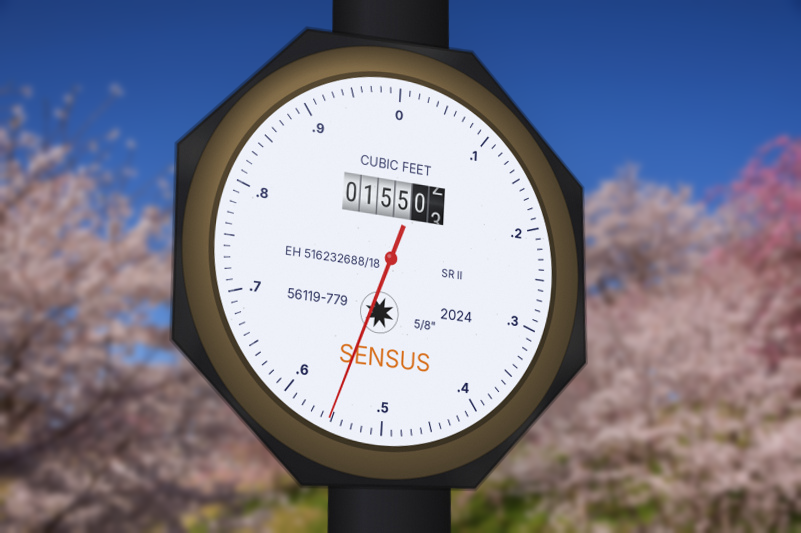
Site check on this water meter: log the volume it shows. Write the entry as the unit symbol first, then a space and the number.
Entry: ft³ 15502.55
